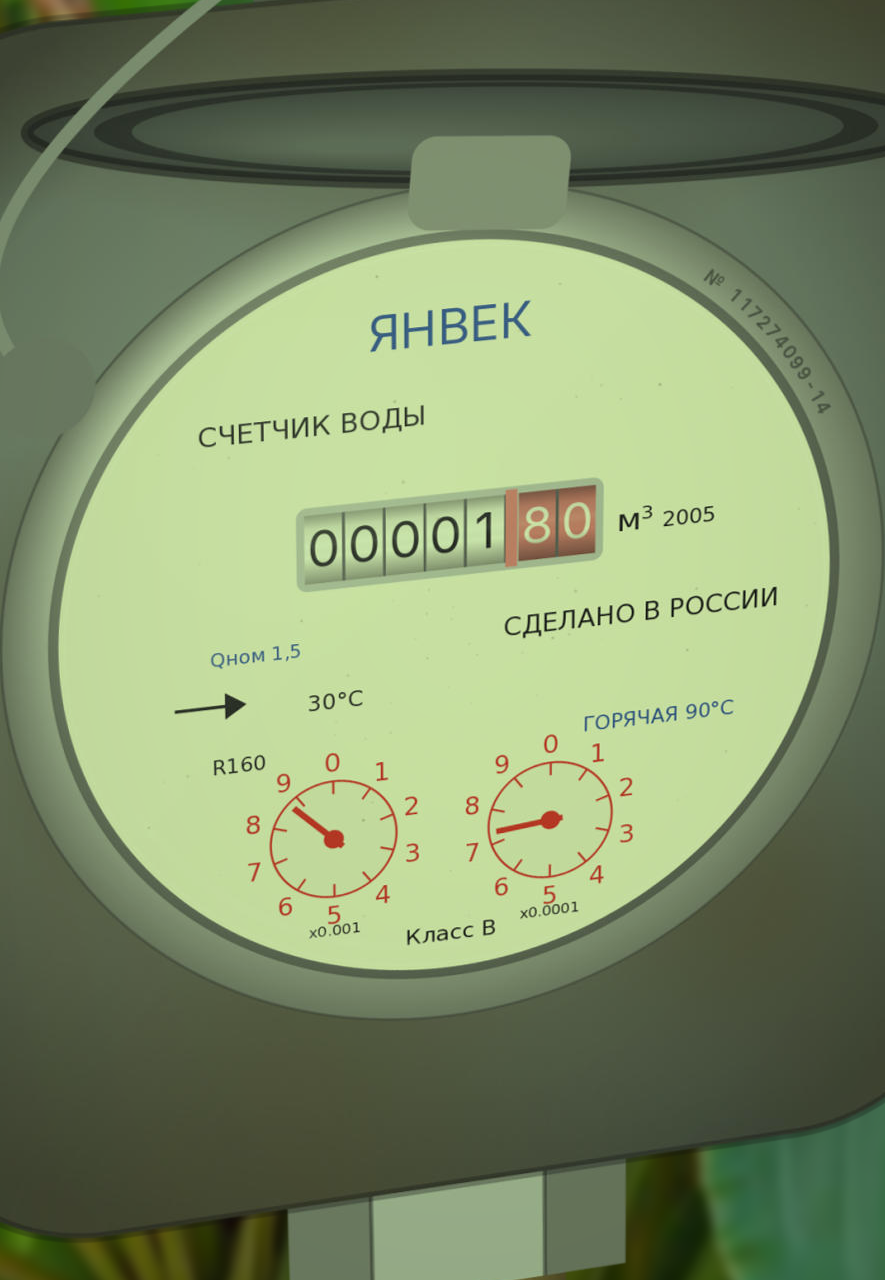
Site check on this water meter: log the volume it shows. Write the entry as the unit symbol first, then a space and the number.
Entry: m³ 1.8087
